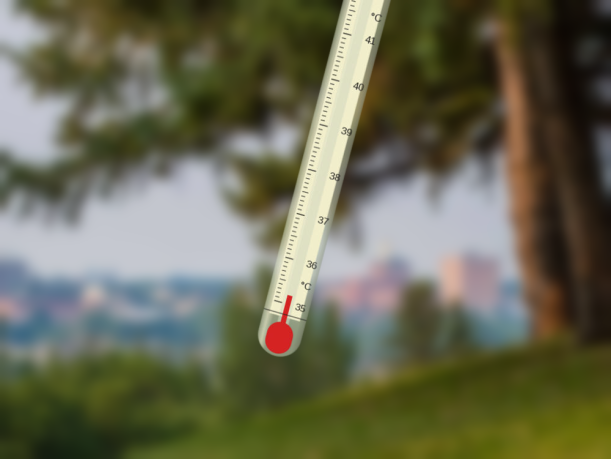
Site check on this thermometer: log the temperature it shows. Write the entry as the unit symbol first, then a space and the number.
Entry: °C 35.2
